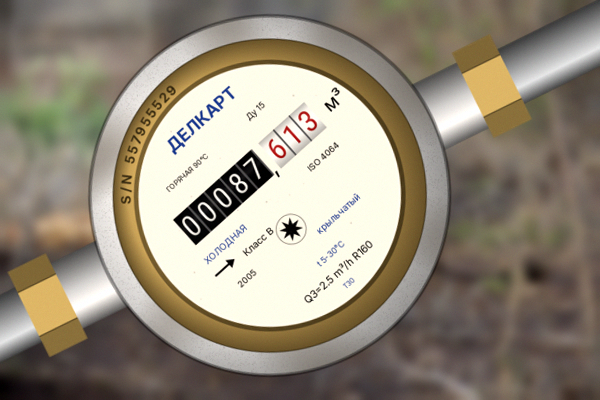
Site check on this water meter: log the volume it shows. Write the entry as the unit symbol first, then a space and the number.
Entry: m³ 87.613
